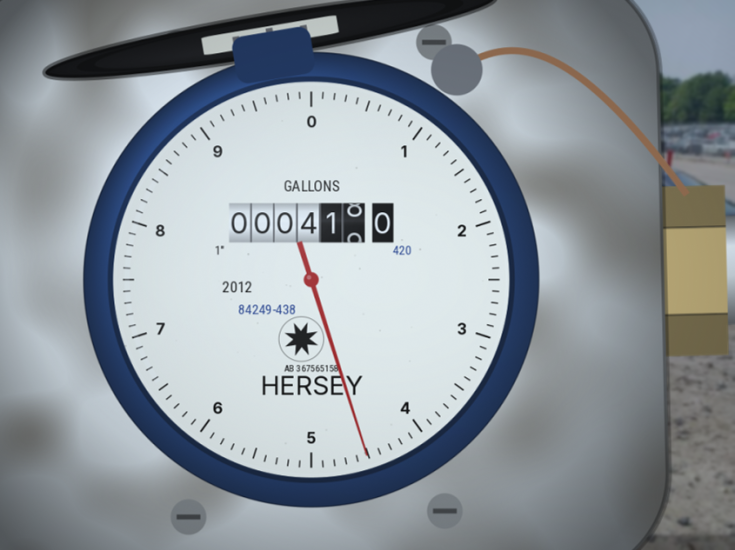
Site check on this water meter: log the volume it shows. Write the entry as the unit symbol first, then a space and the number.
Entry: gal 4184.5
